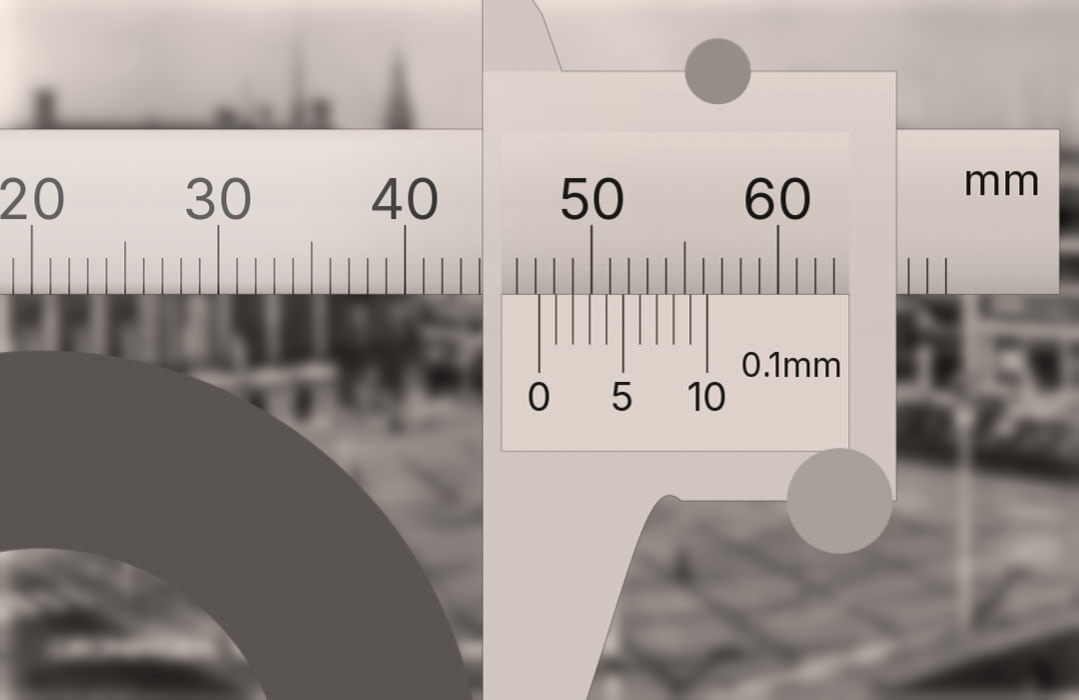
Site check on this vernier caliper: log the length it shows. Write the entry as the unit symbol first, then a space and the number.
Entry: mm 47.2
